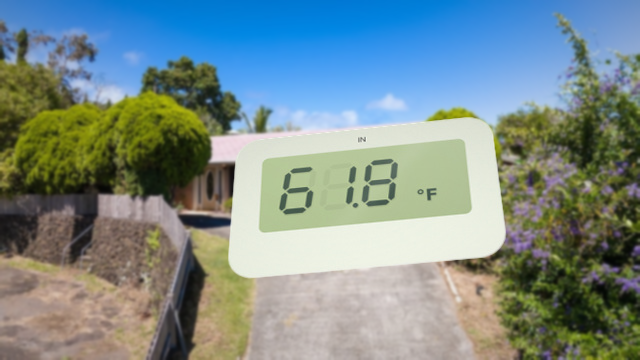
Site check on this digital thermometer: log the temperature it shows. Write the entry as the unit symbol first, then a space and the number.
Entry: °F 61.8
